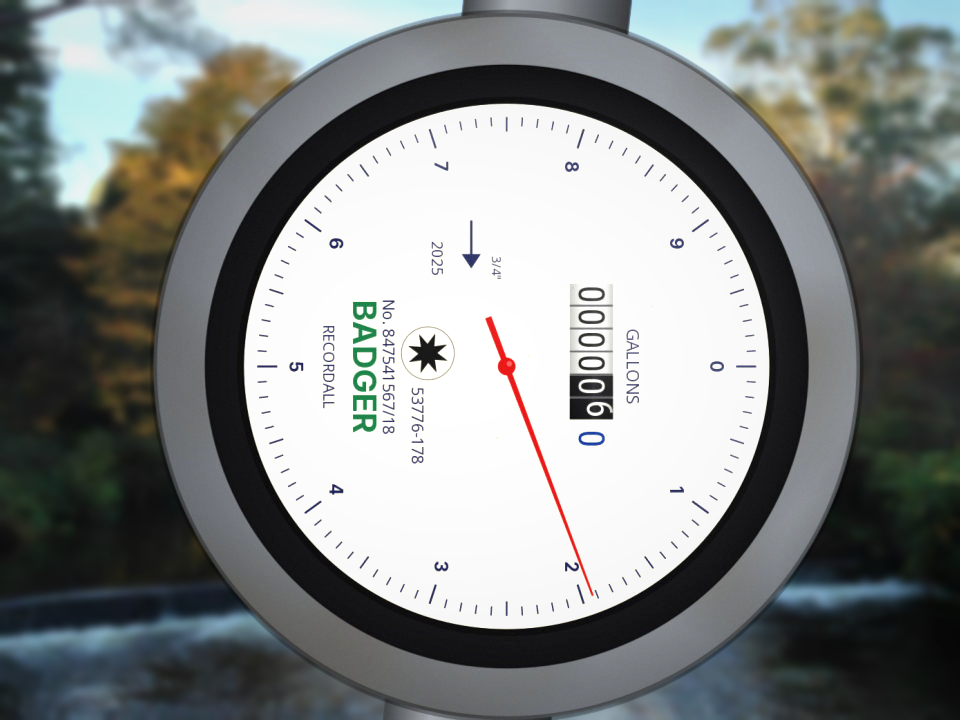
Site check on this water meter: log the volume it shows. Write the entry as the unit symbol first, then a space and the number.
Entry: gal 61.9
